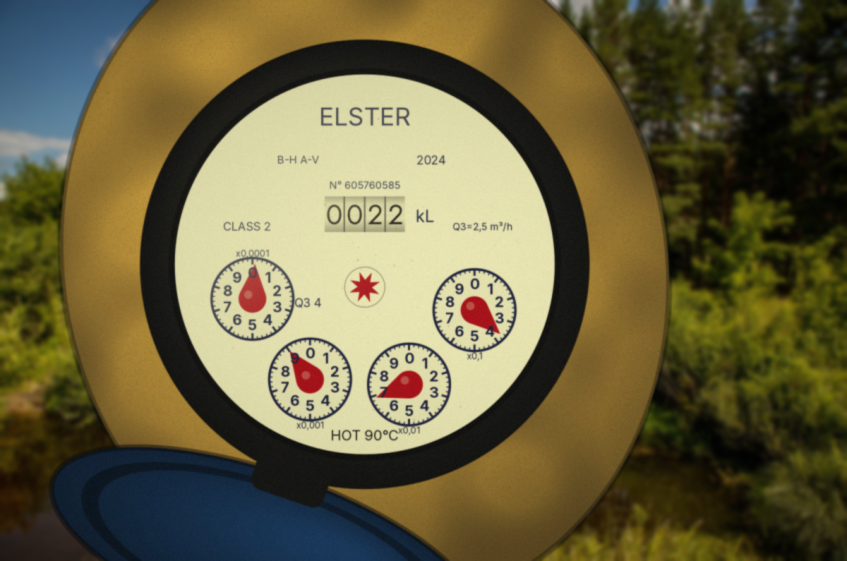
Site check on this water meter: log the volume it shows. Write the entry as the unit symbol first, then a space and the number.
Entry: kL 22.3690
